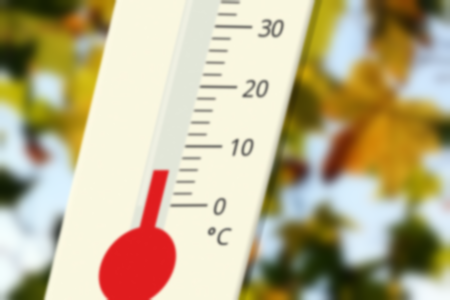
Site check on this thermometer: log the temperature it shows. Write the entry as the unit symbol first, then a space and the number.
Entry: °C 6
